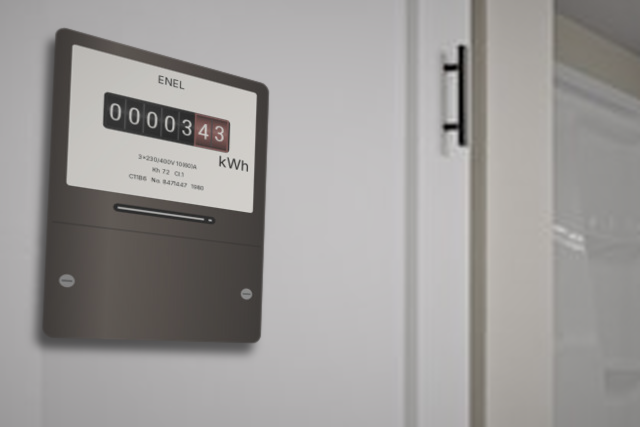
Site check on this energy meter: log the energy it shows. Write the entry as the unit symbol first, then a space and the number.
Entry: kWh 3.43
